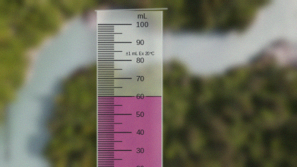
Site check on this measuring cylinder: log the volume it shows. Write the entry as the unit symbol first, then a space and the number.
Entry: mL 60
